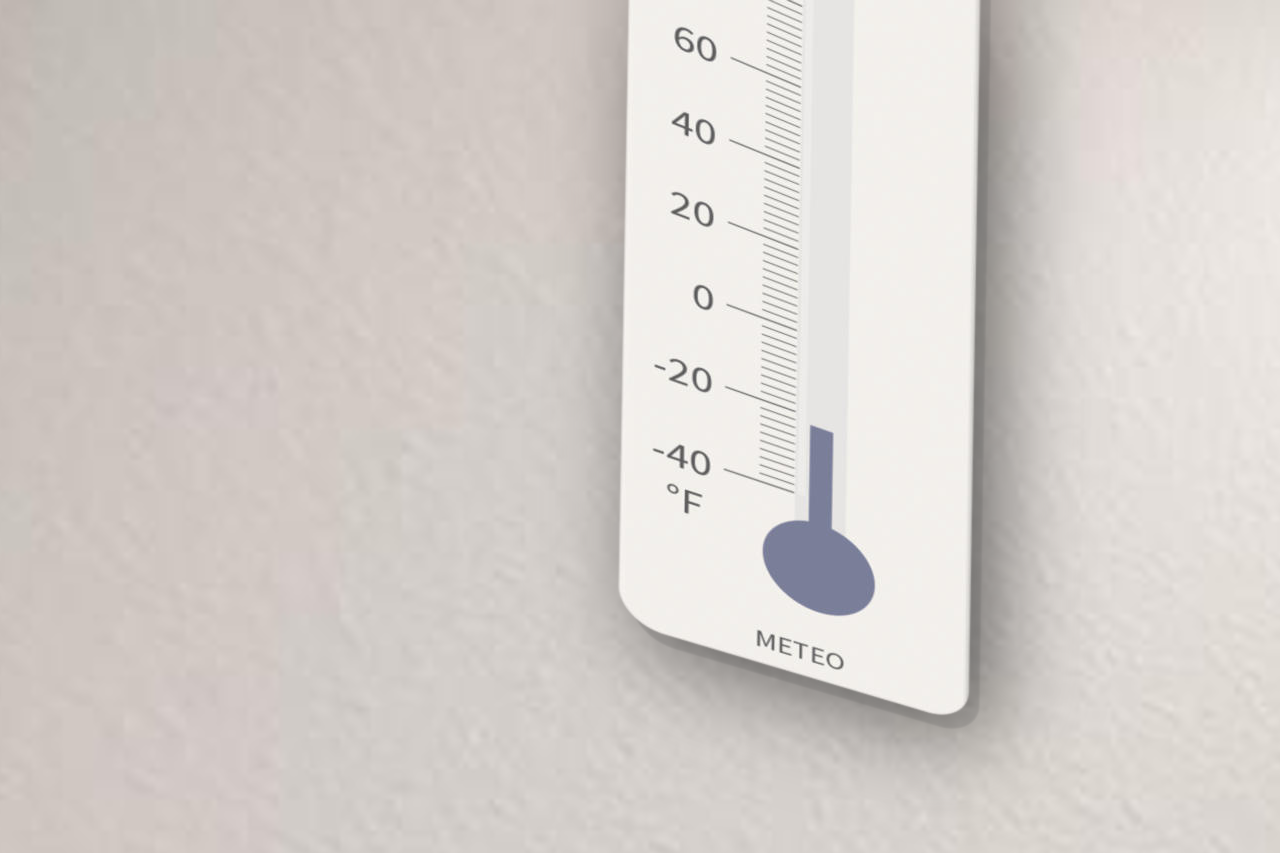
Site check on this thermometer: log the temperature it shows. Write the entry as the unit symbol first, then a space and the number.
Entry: °F -22
